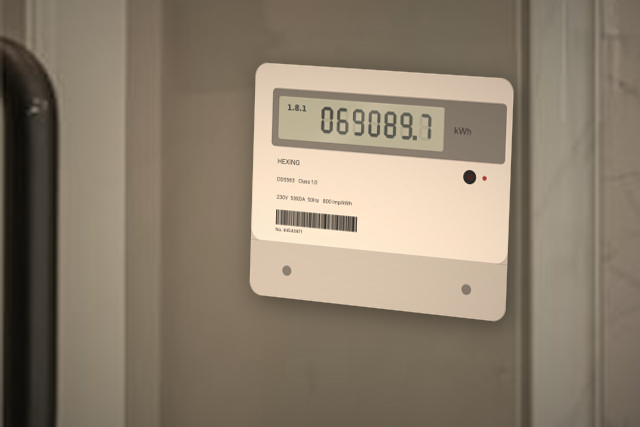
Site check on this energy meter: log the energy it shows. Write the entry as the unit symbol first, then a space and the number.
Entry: kWh 69089.7
